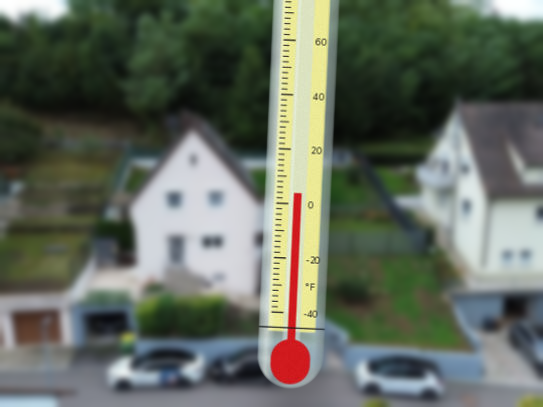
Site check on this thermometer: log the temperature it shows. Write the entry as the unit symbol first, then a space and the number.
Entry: °F 4
